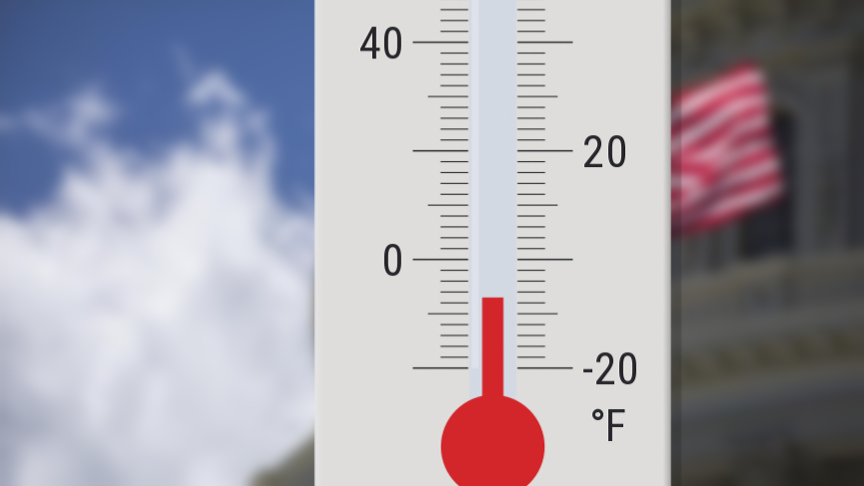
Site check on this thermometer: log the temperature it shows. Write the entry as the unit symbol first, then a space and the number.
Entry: °F -7
